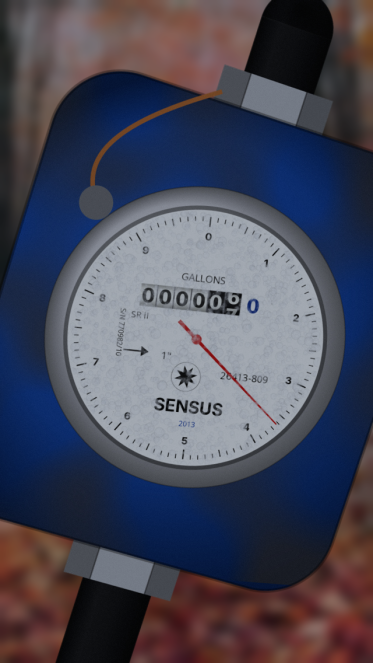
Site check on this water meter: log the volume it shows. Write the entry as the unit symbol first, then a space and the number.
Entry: gal 63.6
